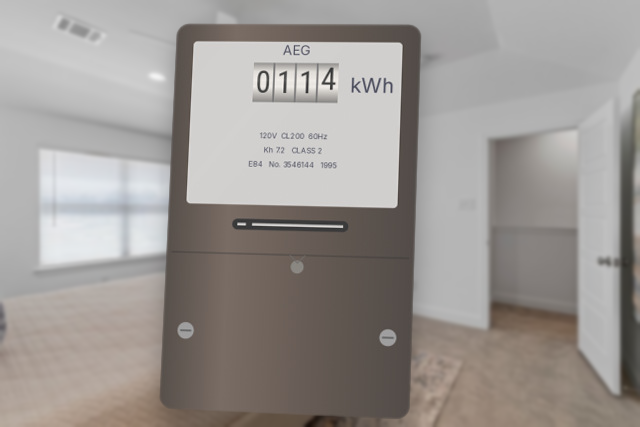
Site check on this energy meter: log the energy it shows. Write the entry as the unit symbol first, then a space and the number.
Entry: kWh 114
